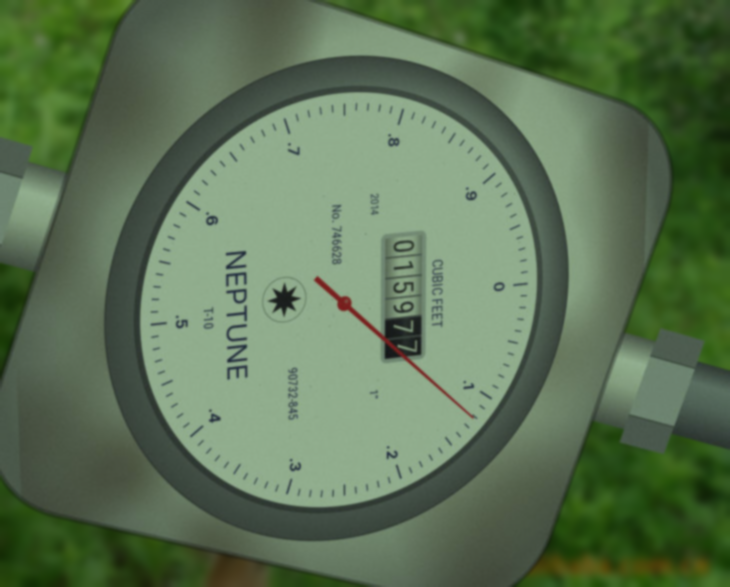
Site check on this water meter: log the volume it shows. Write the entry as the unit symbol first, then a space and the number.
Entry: ft³ 15977.12
